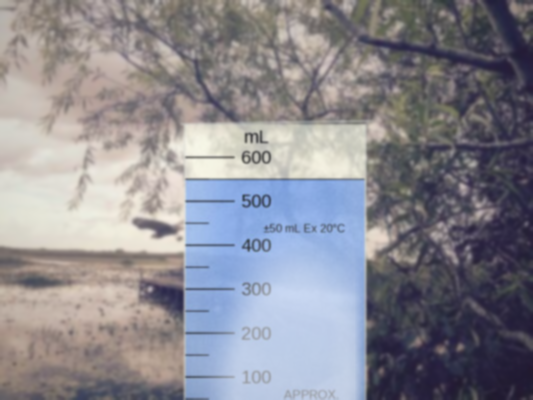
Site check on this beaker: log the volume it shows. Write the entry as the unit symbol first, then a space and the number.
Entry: mL 550
